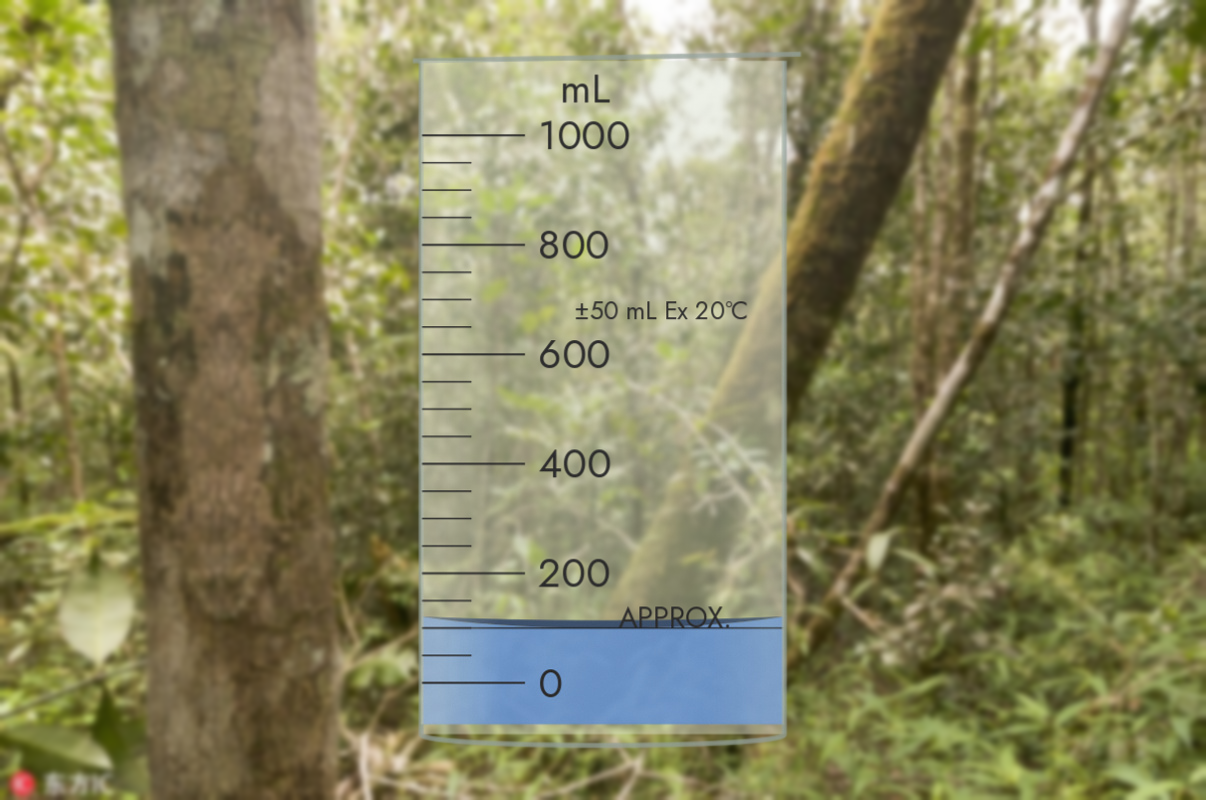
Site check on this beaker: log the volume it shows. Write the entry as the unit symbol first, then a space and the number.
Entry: mL 100
